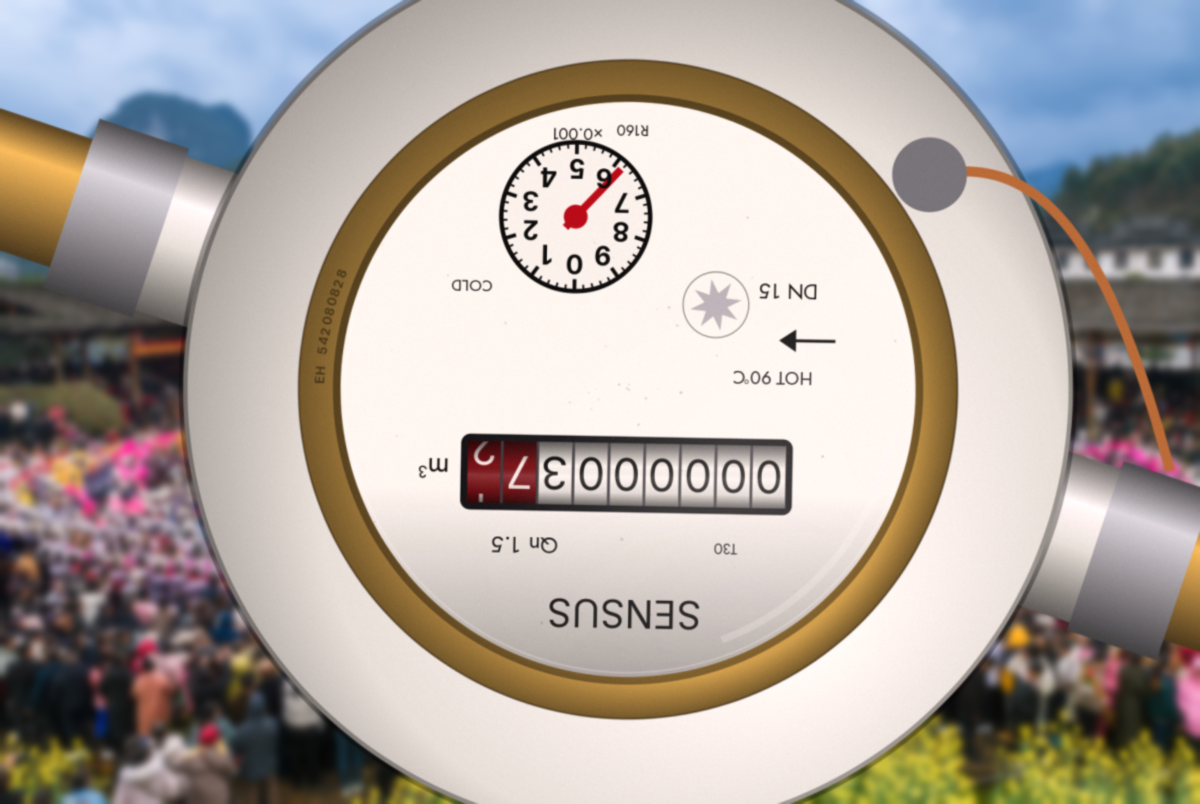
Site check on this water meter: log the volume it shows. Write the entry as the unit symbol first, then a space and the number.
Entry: m³ 3.716
